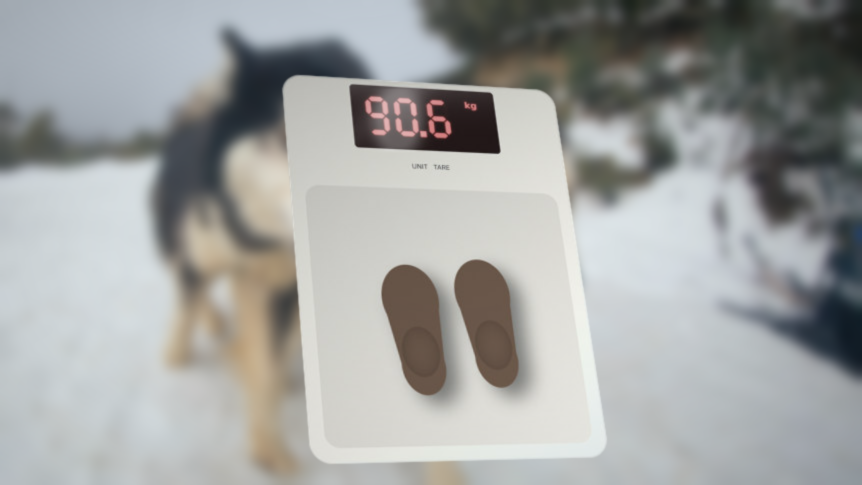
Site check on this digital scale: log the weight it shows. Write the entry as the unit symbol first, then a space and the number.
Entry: kg 90.6
